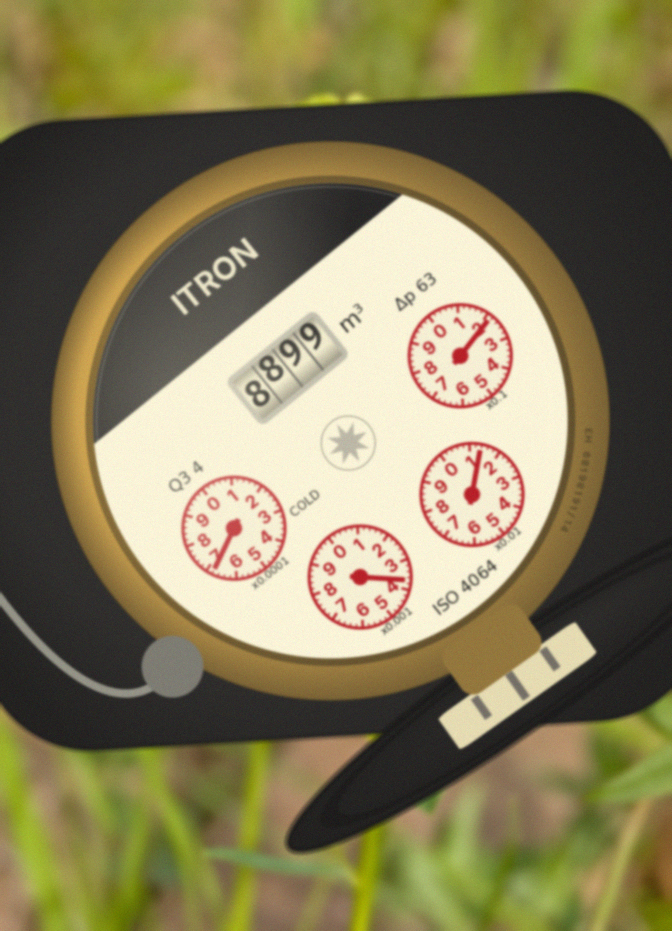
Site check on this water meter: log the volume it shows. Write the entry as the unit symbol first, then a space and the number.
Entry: m³ 8899.2136
